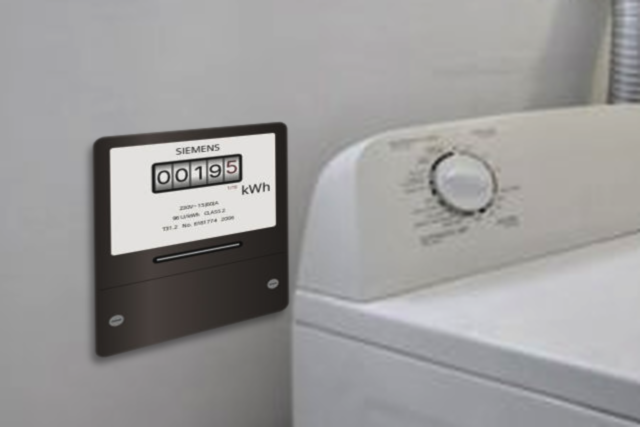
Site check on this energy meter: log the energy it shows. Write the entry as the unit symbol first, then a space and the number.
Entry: kWh 19.5
